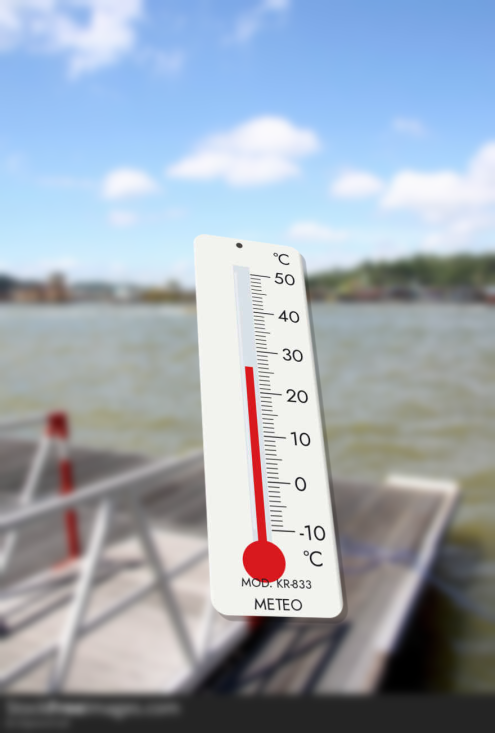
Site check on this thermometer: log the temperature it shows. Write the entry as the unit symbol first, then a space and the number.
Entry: °C 26
